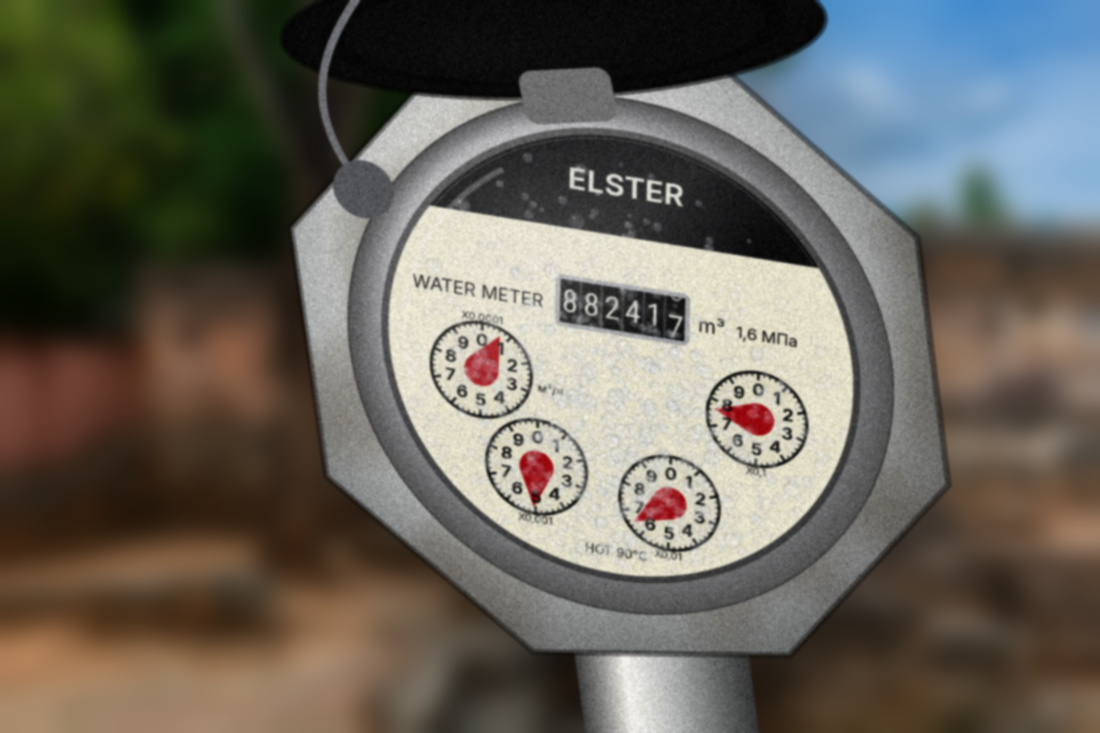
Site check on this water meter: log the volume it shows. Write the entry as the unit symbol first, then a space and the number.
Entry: m³ 882416.7650
